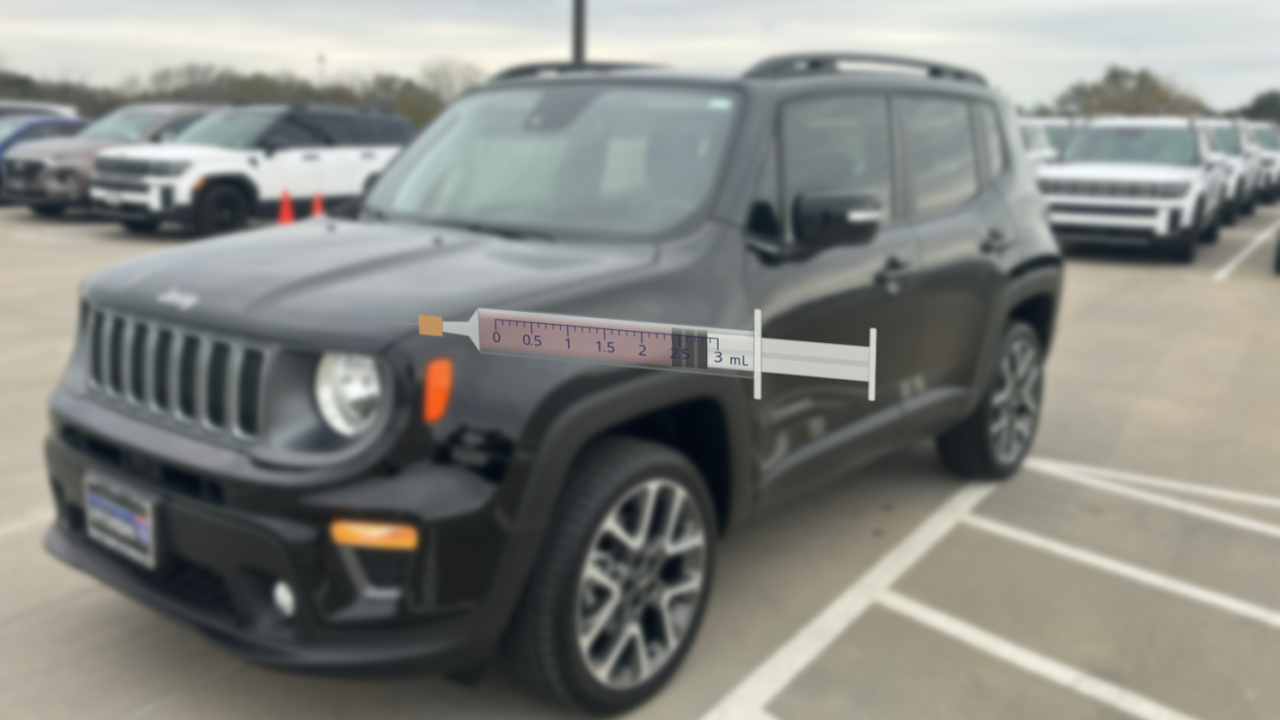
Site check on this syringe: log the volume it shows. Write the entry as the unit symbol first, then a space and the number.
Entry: mL 2.4
